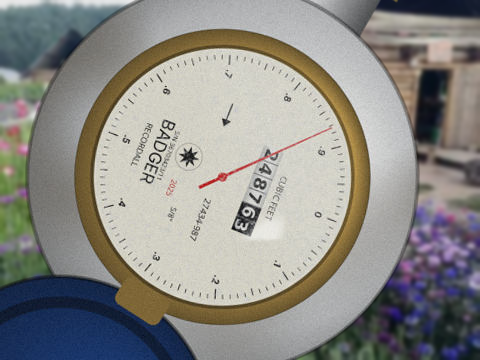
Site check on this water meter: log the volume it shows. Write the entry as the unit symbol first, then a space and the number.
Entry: ft³ 248762.87
